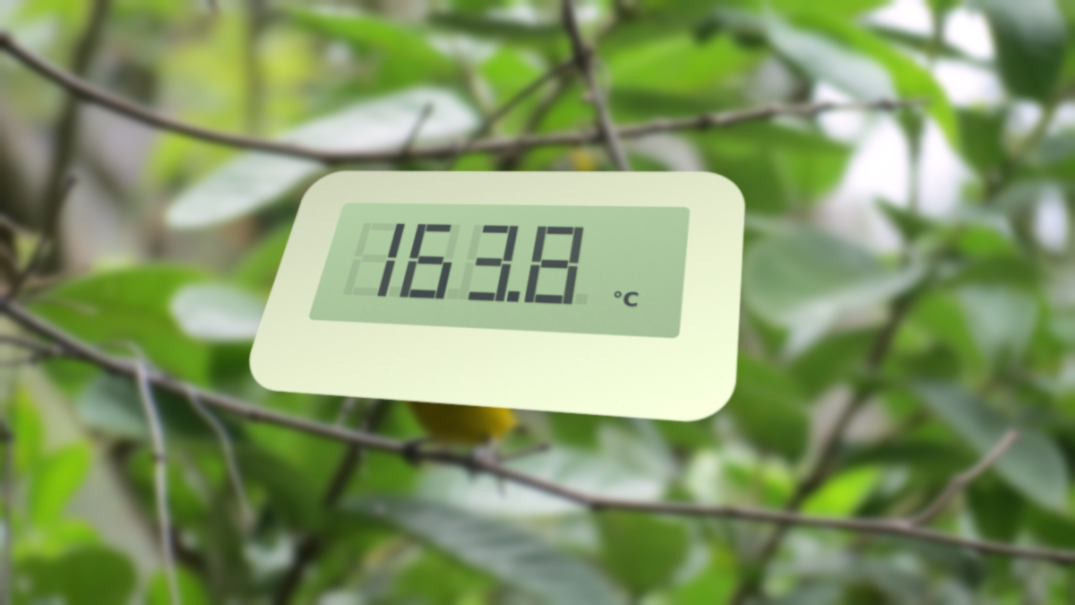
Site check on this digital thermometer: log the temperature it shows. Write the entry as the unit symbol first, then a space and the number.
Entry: °C 163.8
